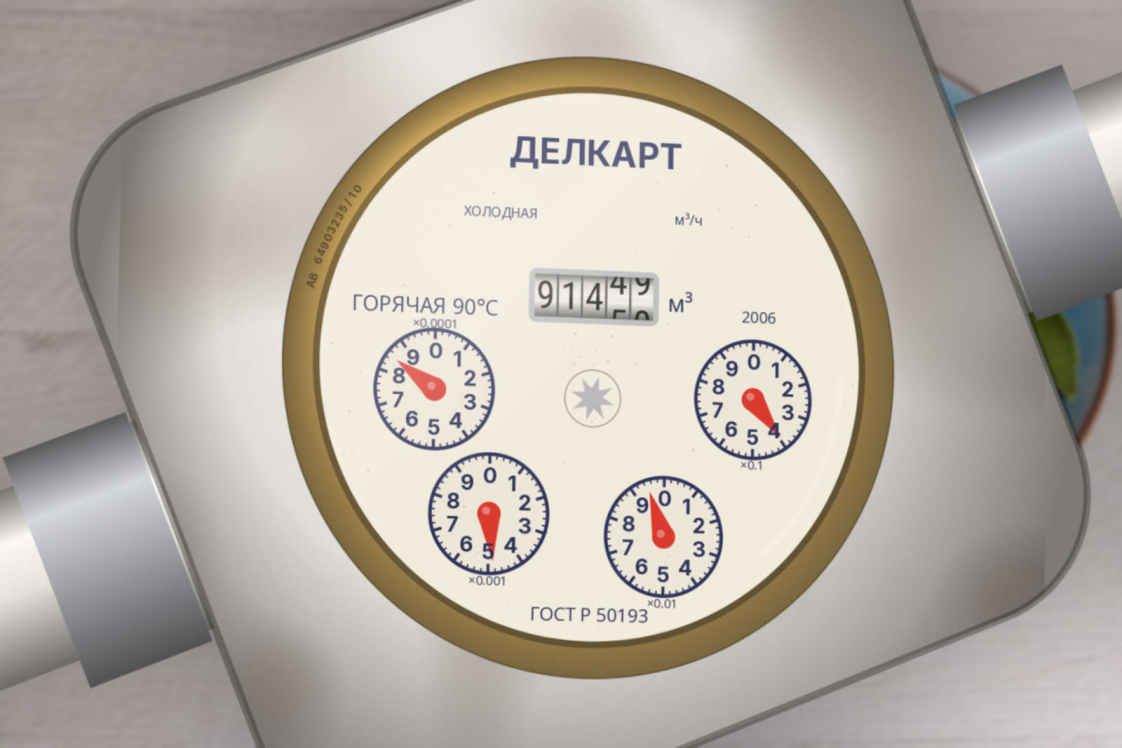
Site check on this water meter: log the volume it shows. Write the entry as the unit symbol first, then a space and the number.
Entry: m³ 91449.3948
